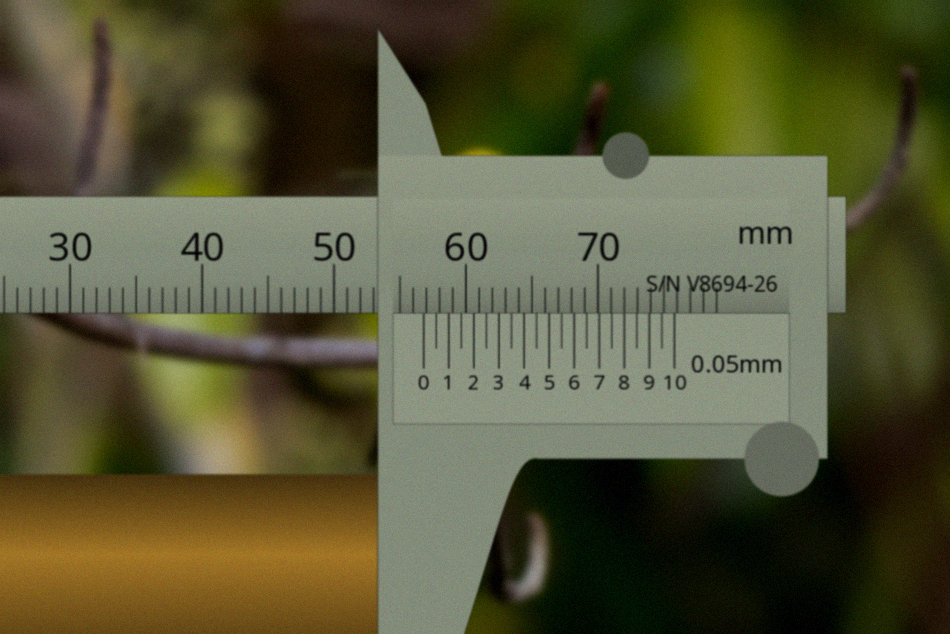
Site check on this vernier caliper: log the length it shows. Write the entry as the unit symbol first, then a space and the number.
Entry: mm 56.8
